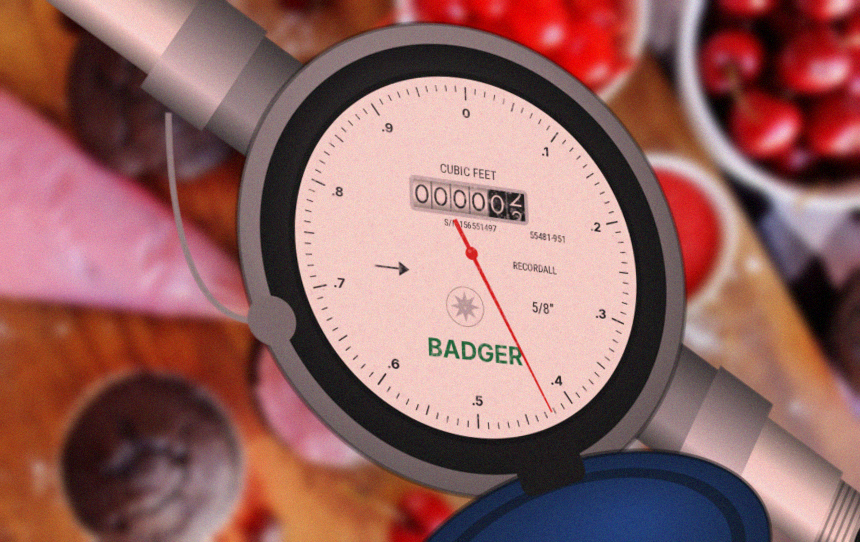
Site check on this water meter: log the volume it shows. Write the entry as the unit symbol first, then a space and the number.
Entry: ft³ 2.42
